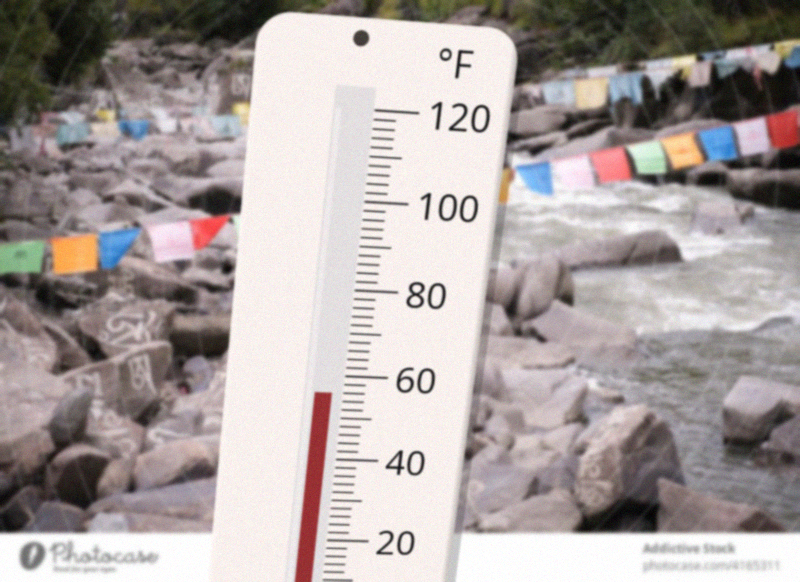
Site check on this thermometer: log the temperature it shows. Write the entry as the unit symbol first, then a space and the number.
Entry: °F 56
